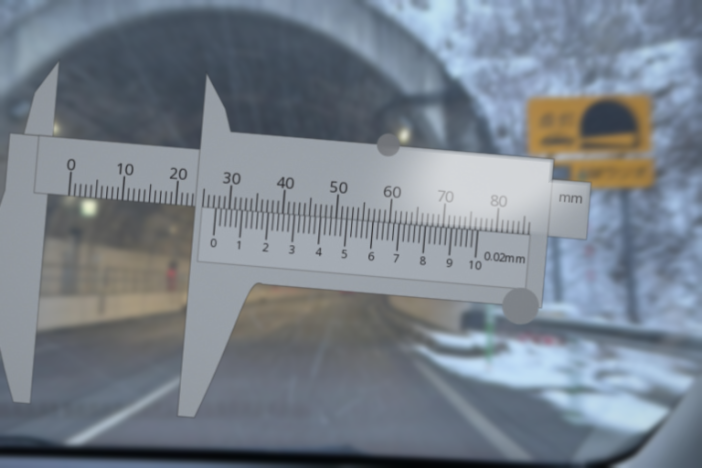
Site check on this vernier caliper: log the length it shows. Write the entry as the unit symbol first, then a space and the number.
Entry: mm 27.5
